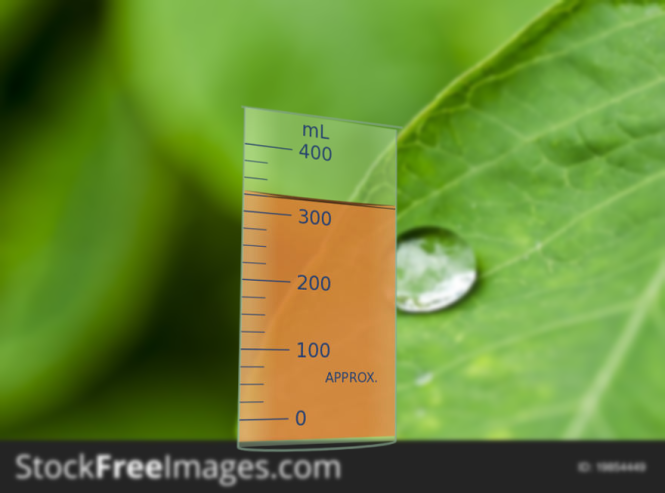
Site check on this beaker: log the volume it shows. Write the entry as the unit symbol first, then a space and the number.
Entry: mL 325
